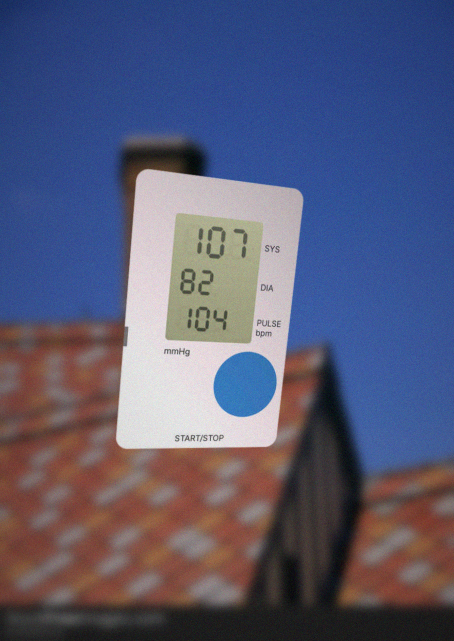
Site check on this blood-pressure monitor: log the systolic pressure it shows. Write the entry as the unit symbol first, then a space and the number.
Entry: mmHg 107
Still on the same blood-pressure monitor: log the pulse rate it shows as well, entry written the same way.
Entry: bpm 104
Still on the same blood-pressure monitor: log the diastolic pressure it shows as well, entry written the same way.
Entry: mmHg 82
